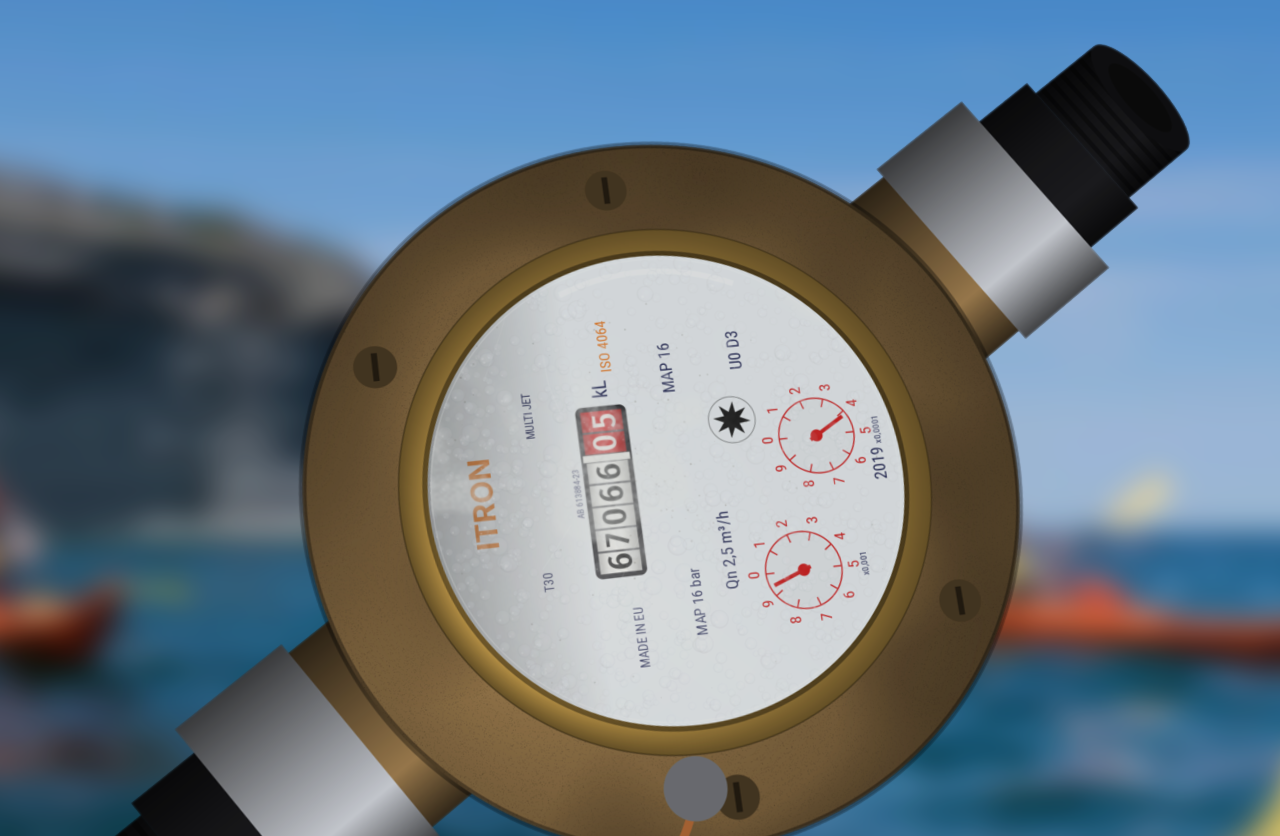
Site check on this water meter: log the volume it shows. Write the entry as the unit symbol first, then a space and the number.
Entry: kL 67066.0494
